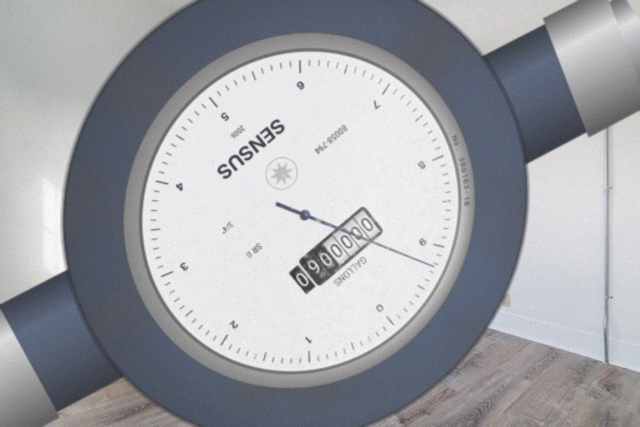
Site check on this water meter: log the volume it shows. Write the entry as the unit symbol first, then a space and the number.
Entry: gal 59.2
